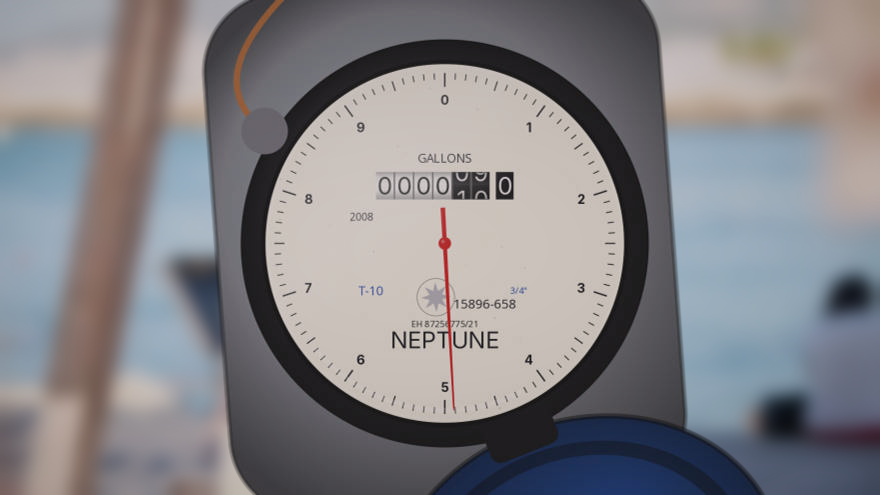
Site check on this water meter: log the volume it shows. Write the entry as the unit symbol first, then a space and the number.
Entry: gal 94.9
